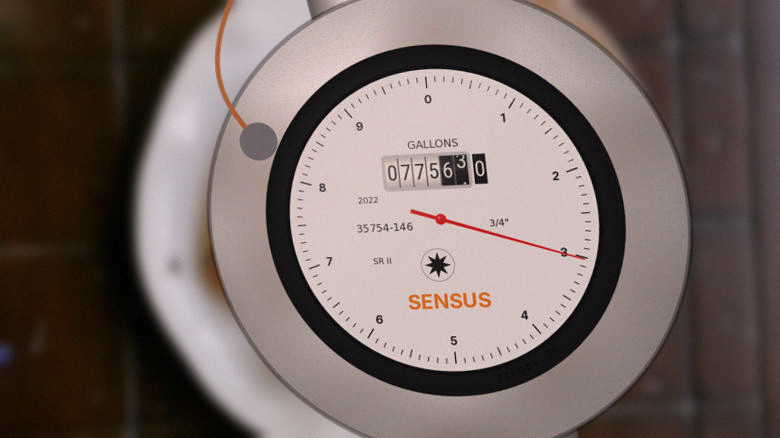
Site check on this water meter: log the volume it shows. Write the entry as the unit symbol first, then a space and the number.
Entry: gal 775633.0
